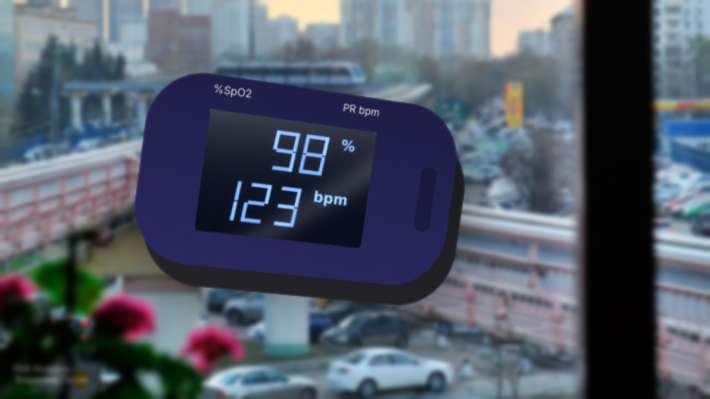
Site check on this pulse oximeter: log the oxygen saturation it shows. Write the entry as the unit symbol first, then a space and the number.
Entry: % 98
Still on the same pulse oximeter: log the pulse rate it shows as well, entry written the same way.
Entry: bpm 123
